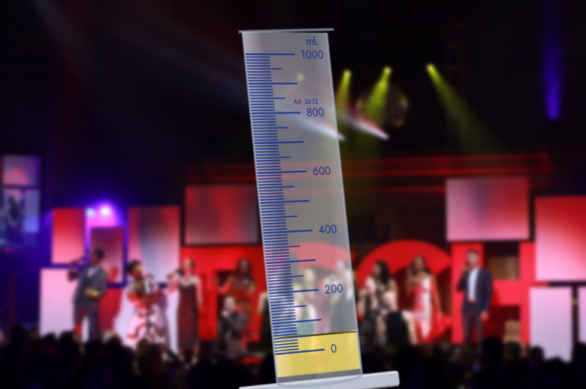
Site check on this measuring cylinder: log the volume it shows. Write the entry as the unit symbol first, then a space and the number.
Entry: mL 50
